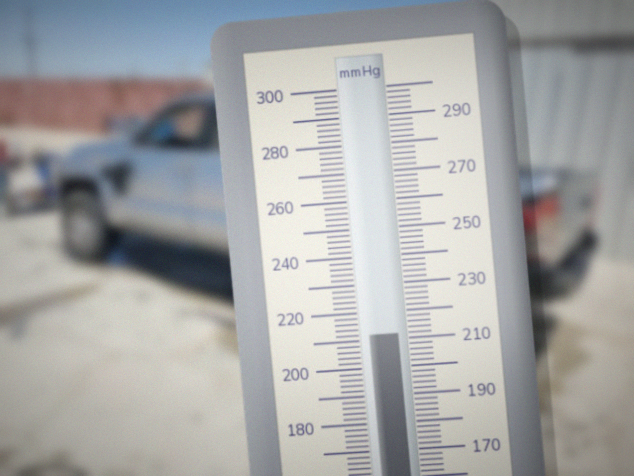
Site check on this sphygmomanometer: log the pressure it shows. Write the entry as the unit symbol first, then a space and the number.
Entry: mmHg 212
